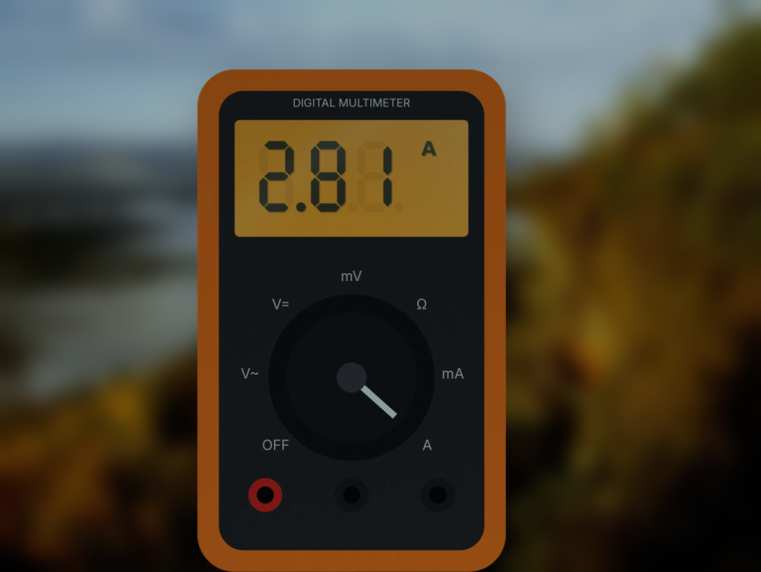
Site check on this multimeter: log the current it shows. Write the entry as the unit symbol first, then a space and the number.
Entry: A 2.81
